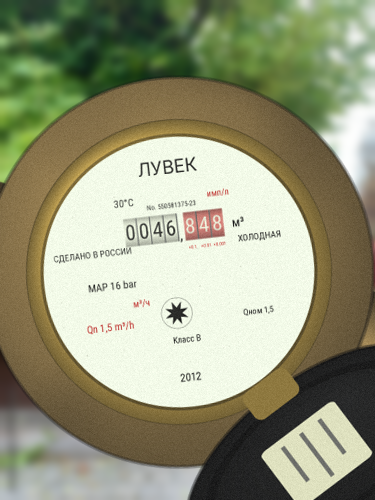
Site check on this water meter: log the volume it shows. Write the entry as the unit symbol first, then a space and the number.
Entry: m³ 46.848
